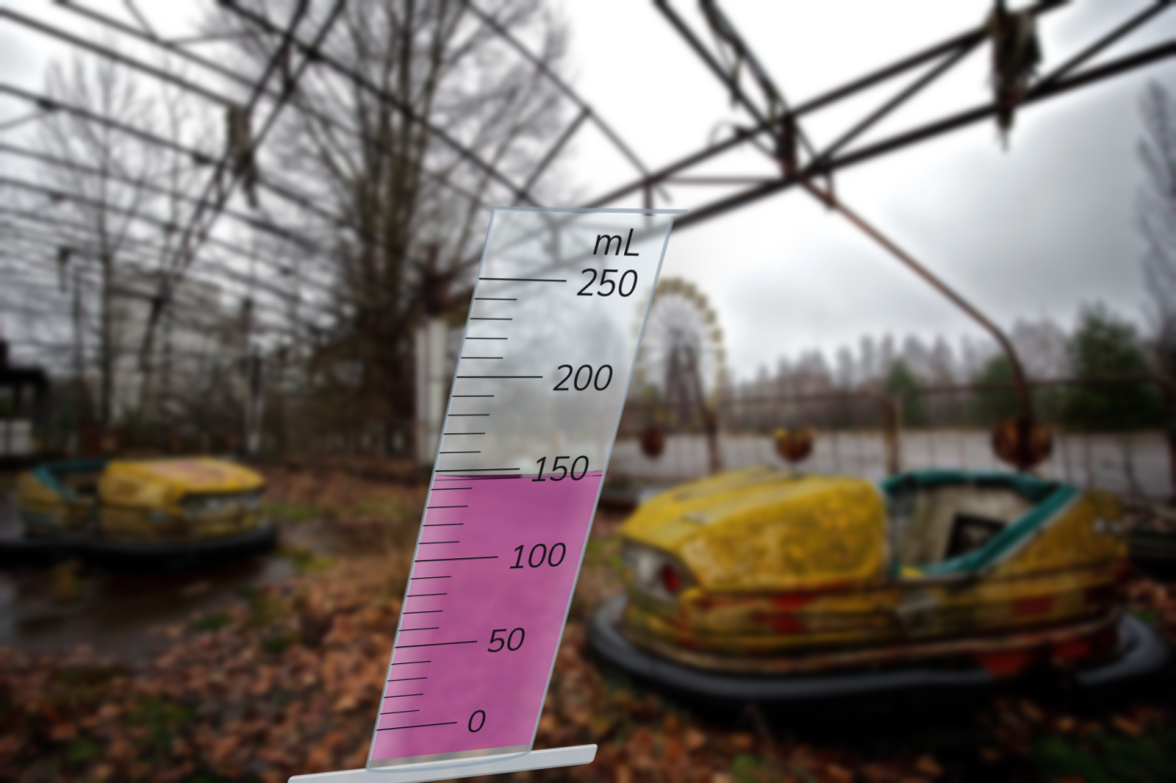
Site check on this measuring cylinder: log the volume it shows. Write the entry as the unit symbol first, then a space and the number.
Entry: mL 145
